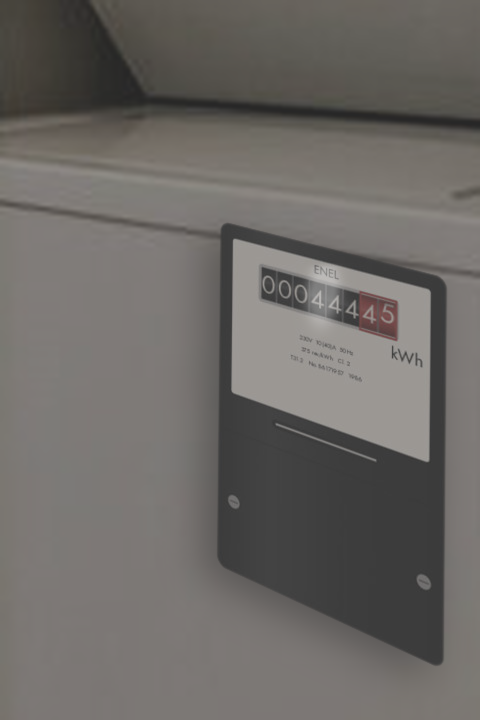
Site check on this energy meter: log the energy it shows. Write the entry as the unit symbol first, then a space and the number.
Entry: kWh 444.45
